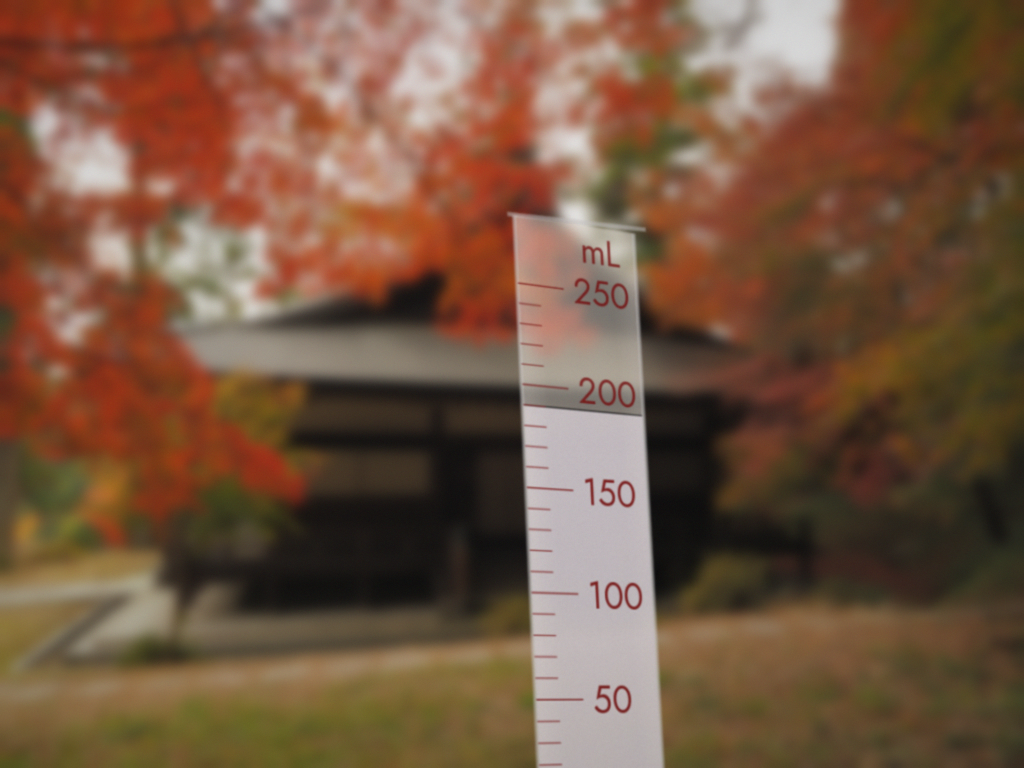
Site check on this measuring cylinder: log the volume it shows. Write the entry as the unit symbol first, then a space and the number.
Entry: mL 190
